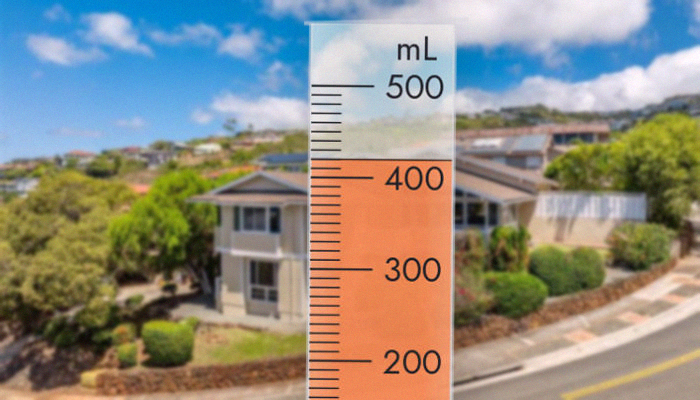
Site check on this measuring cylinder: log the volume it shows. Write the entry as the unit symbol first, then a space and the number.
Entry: mL 420
